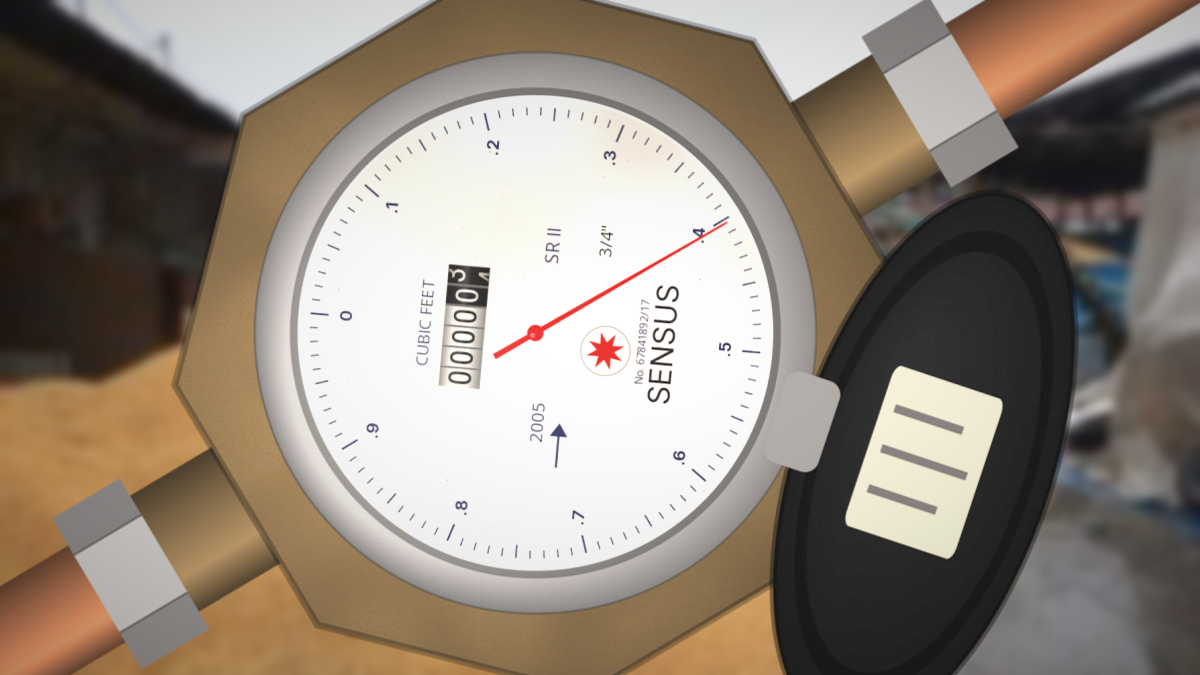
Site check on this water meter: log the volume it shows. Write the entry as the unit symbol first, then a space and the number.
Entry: ft³ 3.40
